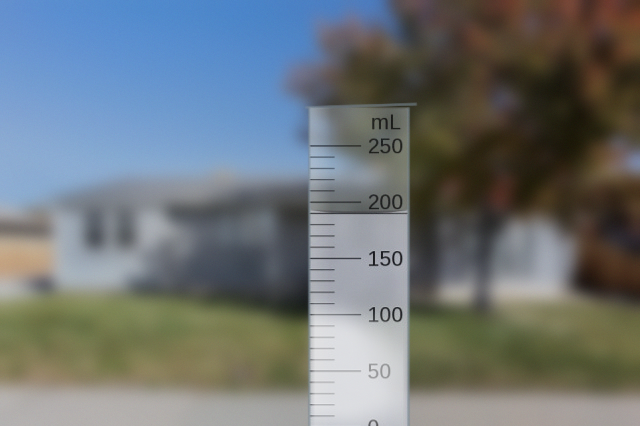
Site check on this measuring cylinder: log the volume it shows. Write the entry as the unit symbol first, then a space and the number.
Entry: mL 190
